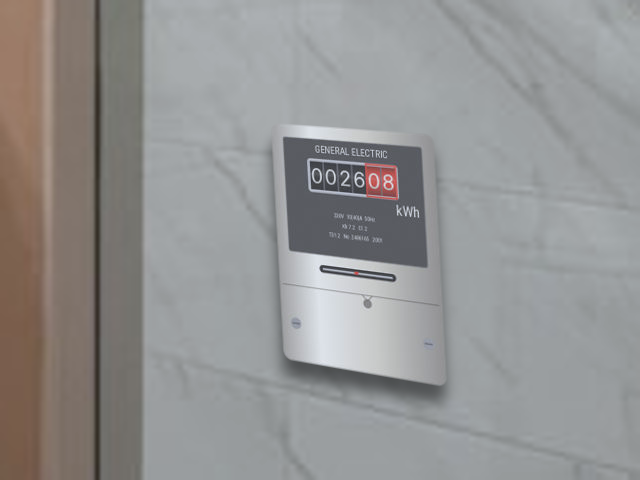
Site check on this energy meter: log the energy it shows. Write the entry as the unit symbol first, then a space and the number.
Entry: kWh 26.08
